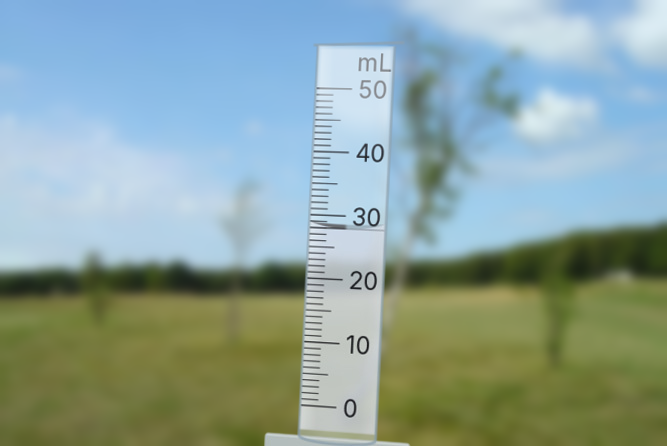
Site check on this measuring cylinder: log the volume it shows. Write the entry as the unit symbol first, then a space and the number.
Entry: mL 28
